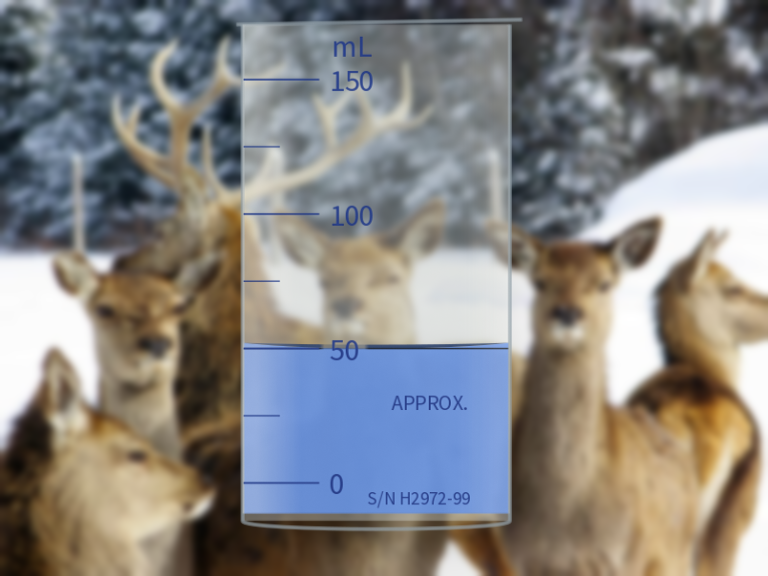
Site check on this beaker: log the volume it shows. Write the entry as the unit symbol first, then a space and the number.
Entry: mL 50
